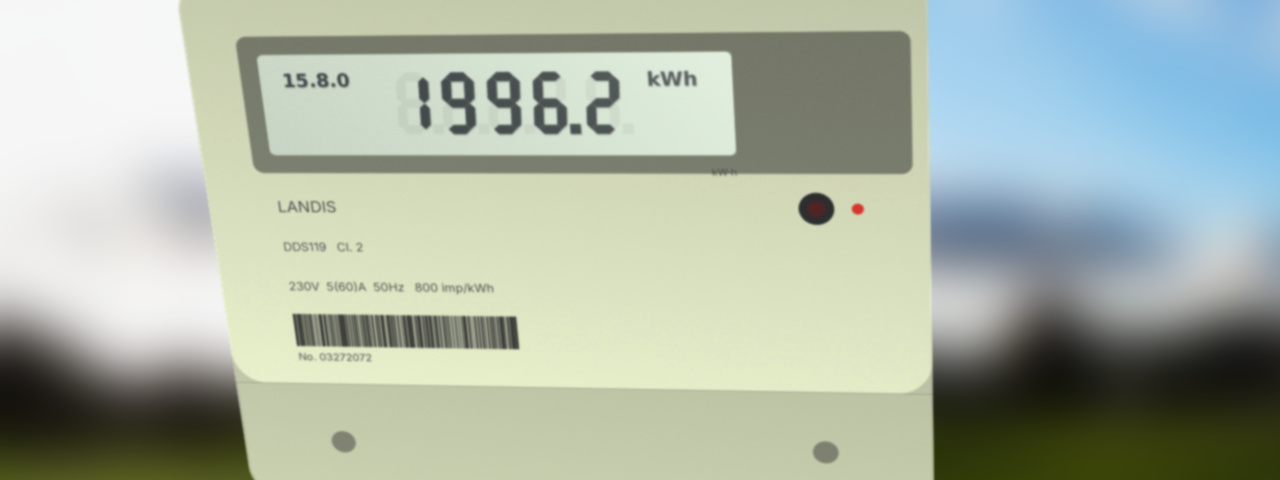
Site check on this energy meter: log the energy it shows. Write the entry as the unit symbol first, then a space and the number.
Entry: kWh 1996.2
